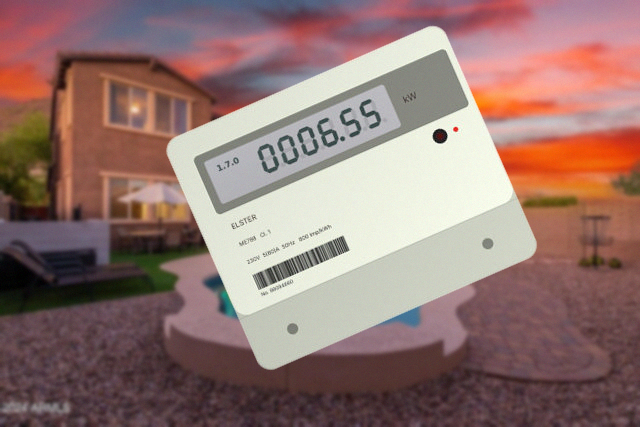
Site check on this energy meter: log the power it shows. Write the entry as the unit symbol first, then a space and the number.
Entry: kW 6.55
